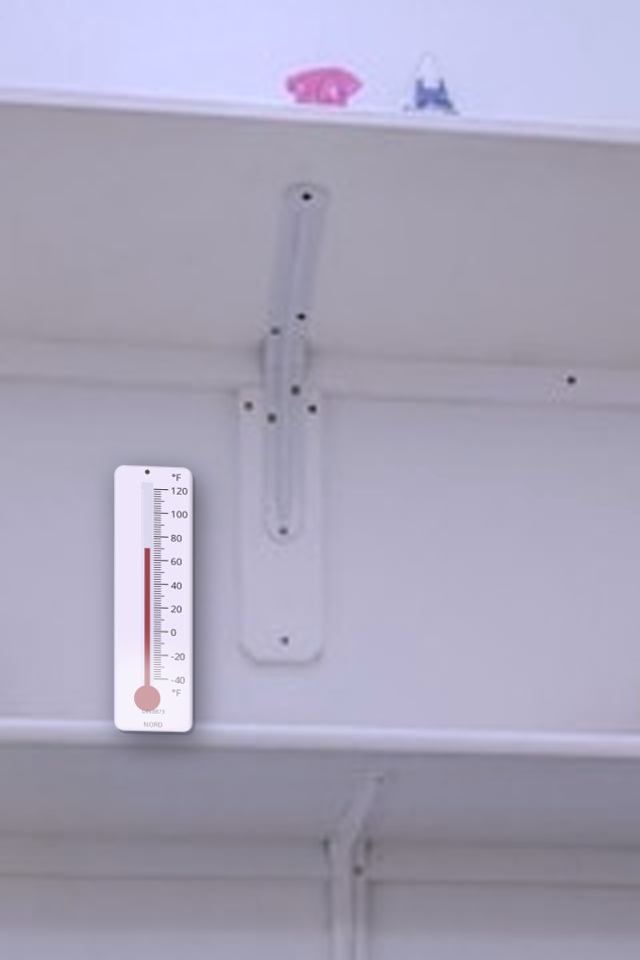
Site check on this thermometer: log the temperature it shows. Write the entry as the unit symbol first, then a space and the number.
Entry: °F 70
